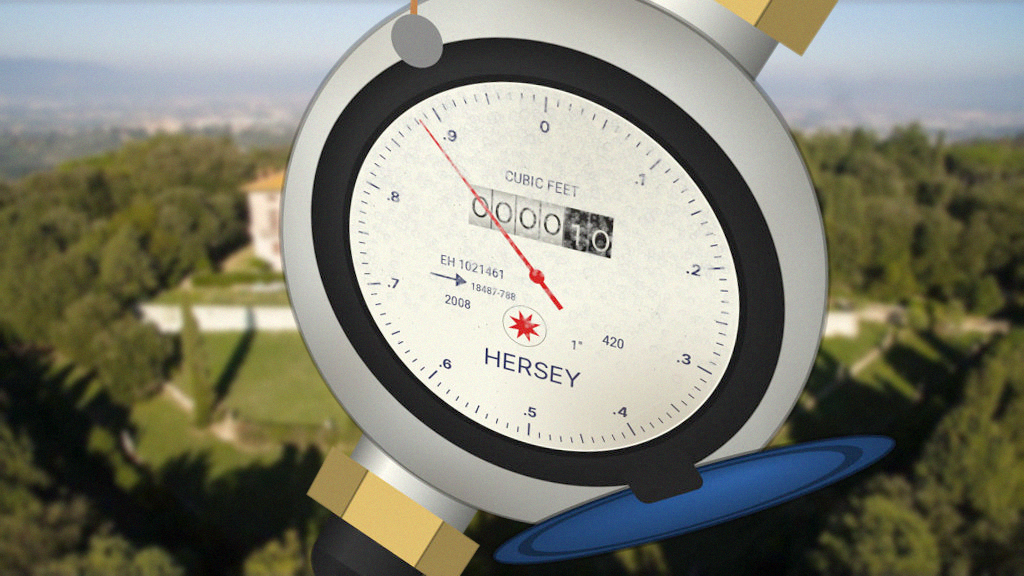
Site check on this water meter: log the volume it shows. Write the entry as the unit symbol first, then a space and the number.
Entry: ft³ 9.88
